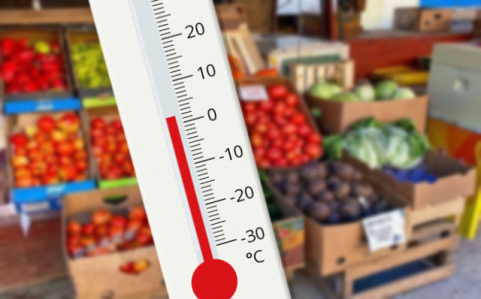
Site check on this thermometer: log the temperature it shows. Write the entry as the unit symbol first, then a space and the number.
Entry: °C 2
